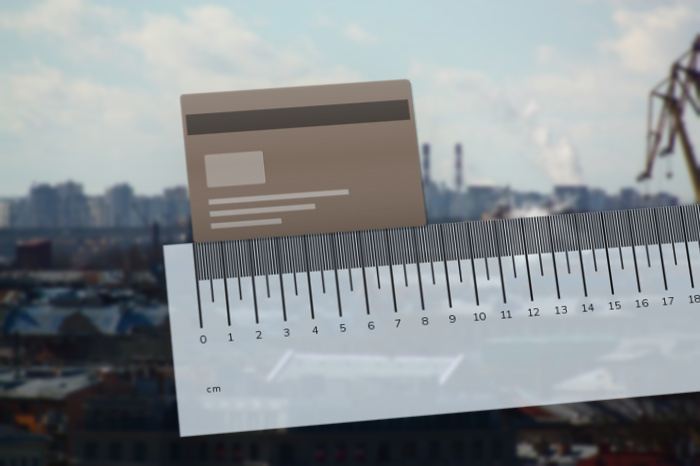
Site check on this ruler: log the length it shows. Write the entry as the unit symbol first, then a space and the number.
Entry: cm 8.5
